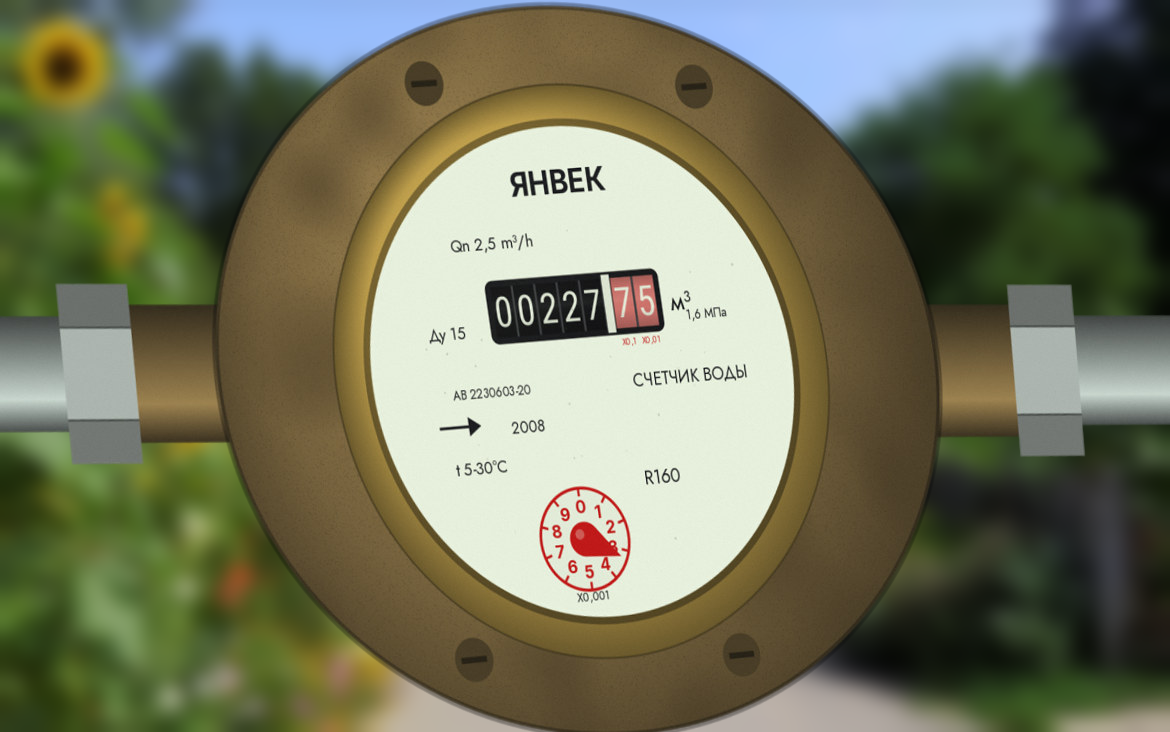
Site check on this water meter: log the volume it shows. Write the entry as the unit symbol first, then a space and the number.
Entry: m³ 227.753
